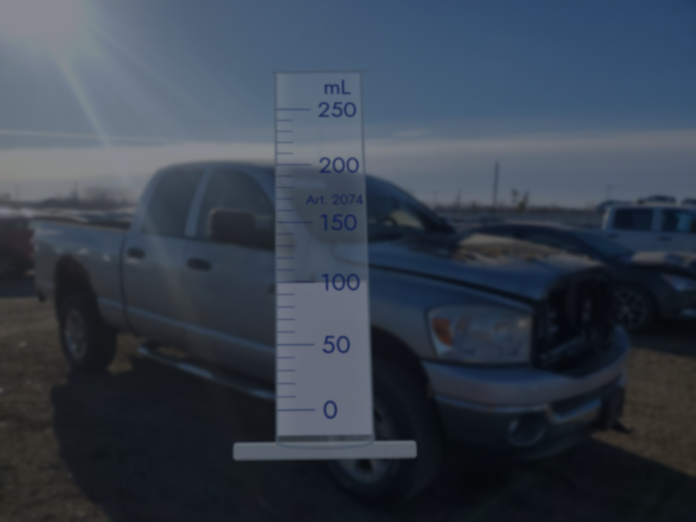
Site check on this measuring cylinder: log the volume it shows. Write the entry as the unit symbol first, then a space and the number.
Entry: mL 100
